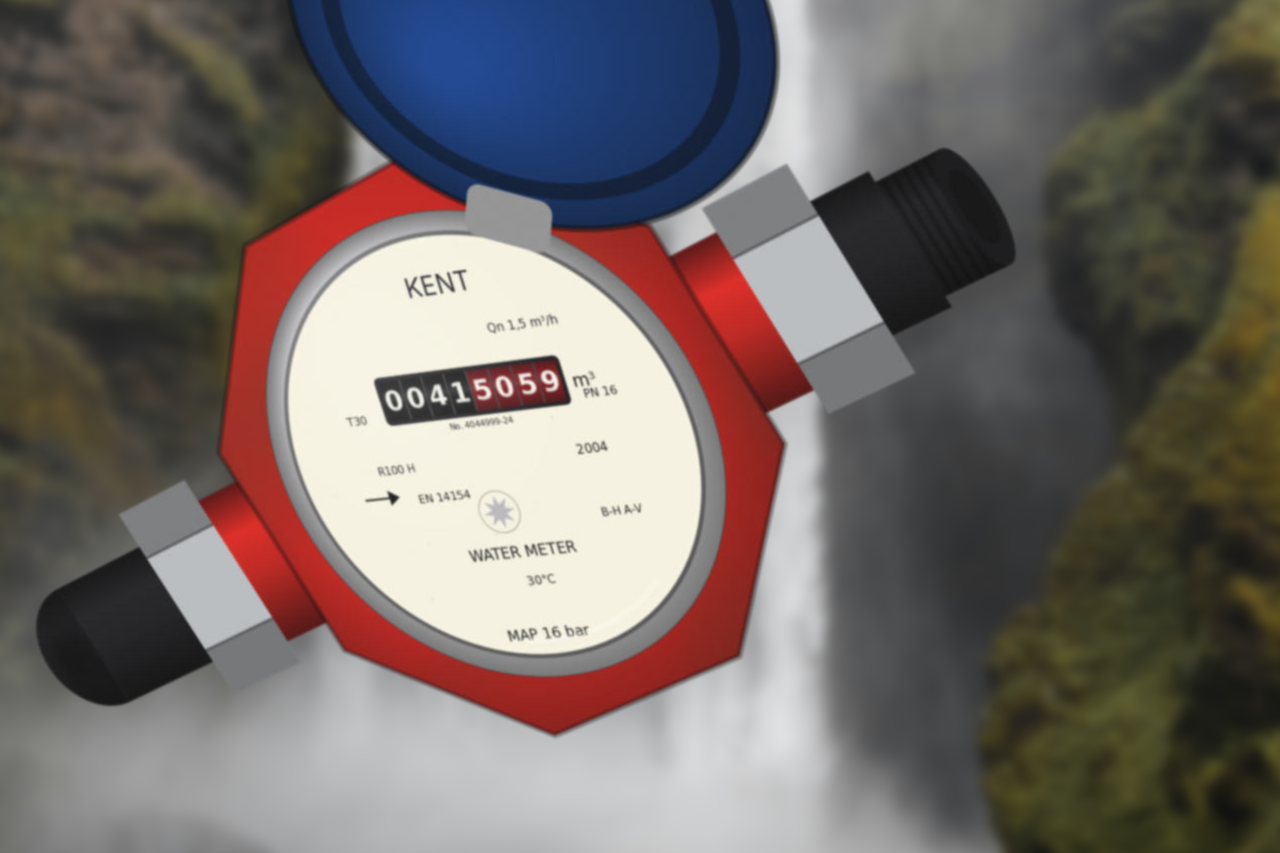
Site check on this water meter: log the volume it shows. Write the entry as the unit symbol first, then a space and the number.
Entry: m³ 41.5059
